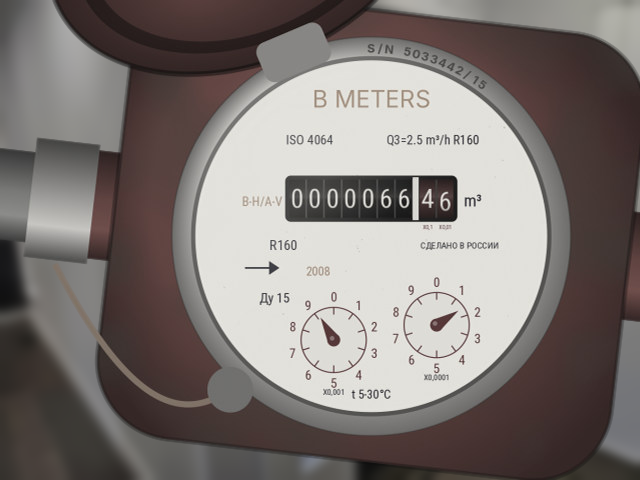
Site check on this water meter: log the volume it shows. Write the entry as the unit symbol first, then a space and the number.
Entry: m³ 66.4591
